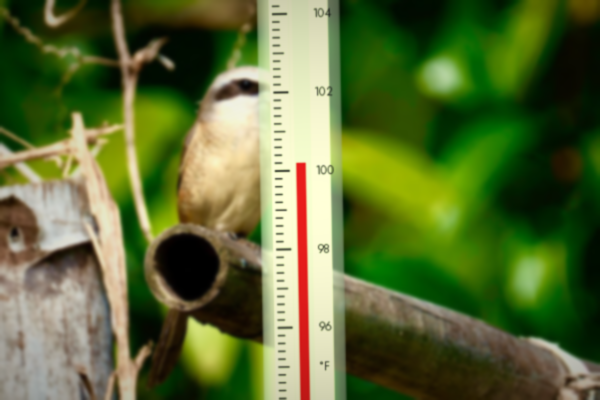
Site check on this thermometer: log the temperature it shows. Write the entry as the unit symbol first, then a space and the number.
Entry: °F 100.2
